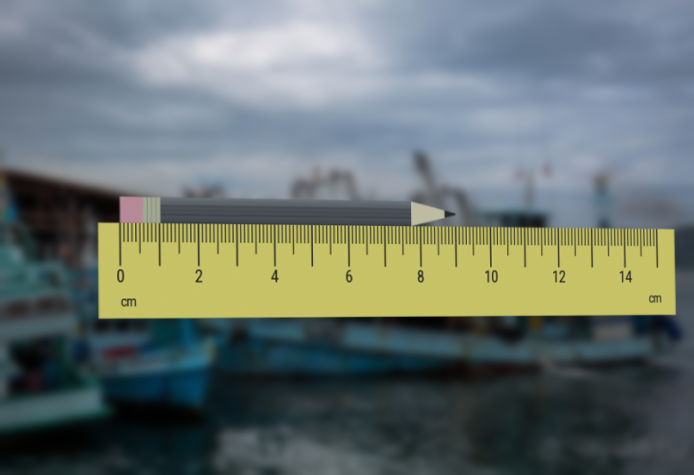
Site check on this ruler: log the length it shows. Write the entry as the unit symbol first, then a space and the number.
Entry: cm 9
